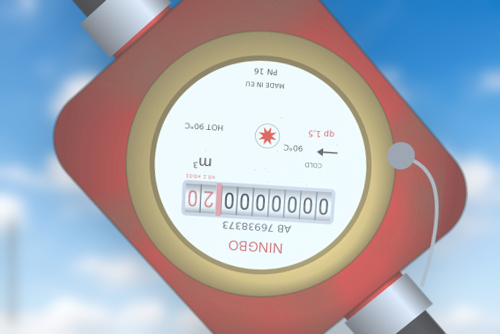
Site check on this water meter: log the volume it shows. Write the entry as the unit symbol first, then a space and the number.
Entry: m³ 0.20
